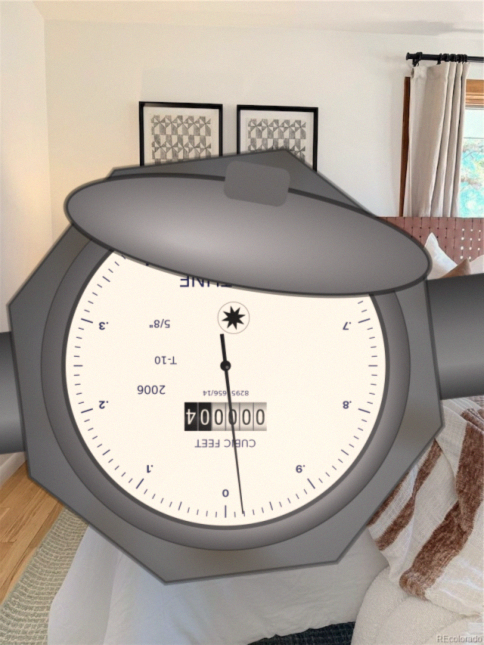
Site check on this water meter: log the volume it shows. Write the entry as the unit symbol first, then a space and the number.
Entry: ft³ 3.98
